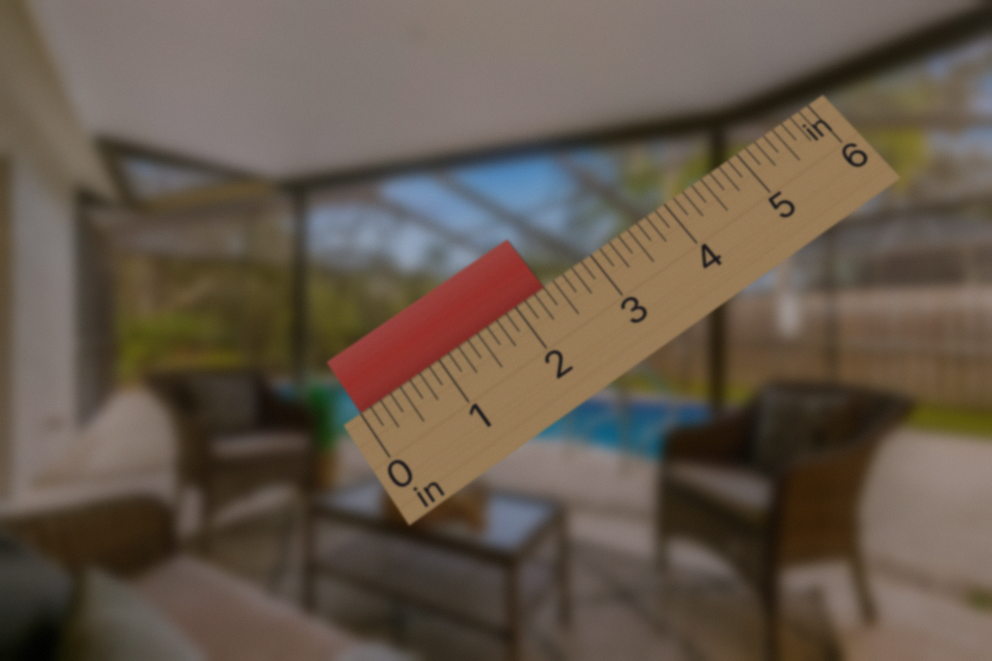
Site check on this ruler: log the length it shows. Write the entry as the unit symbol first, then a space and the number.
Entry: in 2.375
